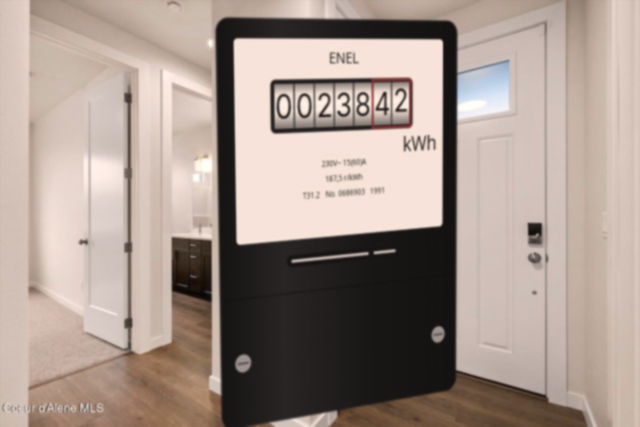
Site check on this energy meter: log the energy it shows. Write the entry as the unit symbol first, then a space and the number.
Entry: kWh 238.42
